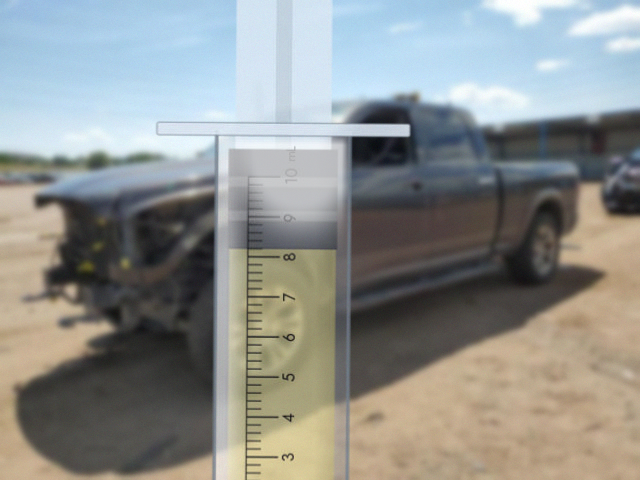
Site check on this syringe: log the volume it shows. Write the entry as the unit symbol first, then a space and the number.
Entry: mL 8.2
